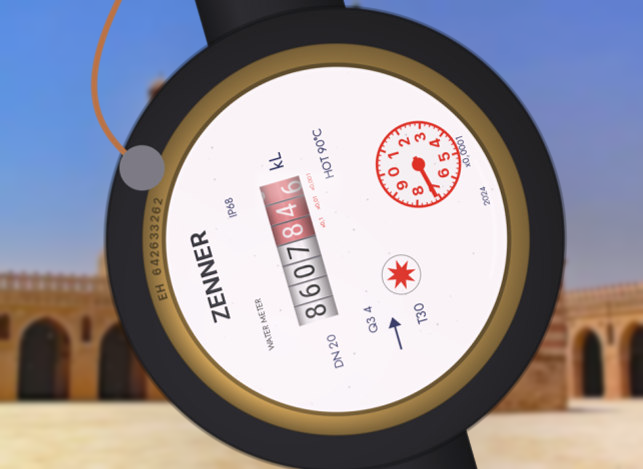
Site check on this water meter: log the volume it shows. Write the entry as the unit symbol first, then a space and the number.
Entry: kL 8607.8457
